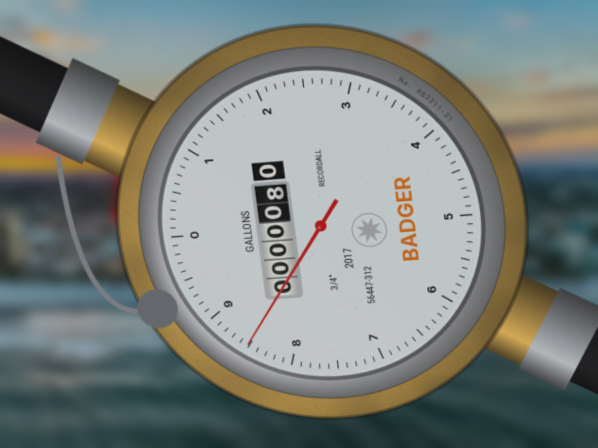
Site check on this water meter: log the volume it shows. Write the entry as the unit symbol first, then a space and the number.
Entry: gal 78.5
